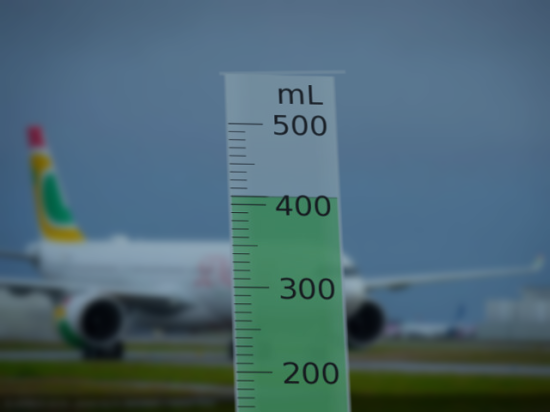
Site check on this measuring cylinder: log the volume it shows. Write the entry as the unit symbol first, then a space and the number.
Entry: mL 410
